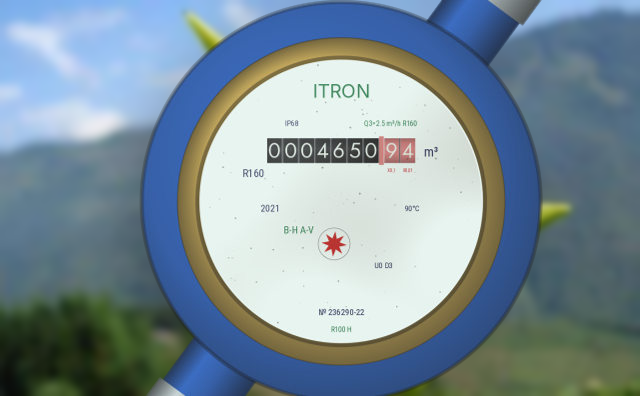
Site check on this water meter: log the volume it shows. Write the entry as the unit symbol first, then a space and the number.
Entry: m³ 4650.94
